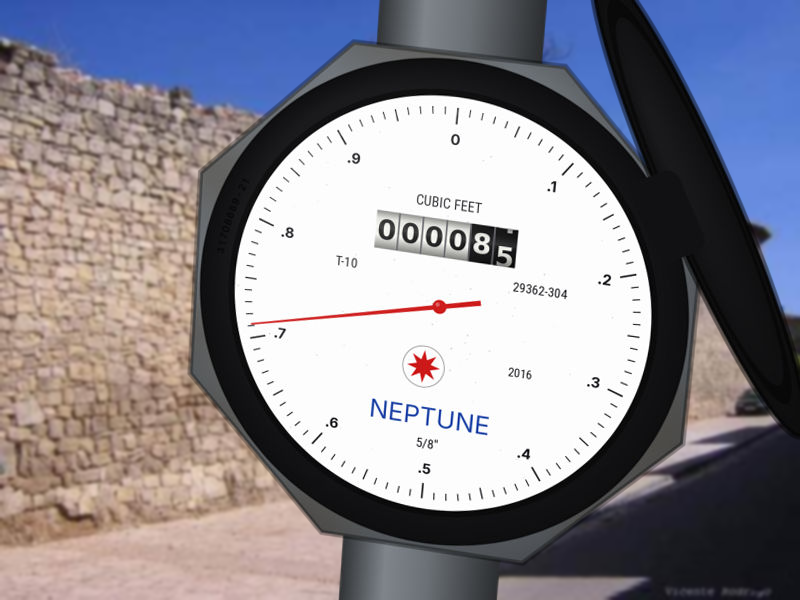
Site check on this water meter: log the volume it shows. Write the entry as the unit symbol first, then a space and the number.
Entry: ft³ 84.71
